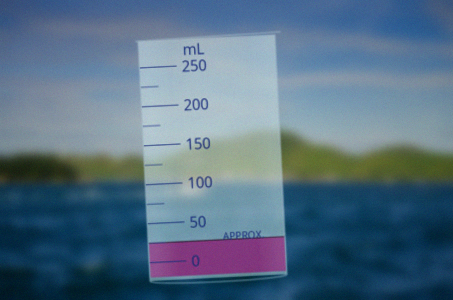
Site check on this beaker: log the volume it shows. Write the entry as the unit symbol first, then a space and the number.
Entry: mL 25
